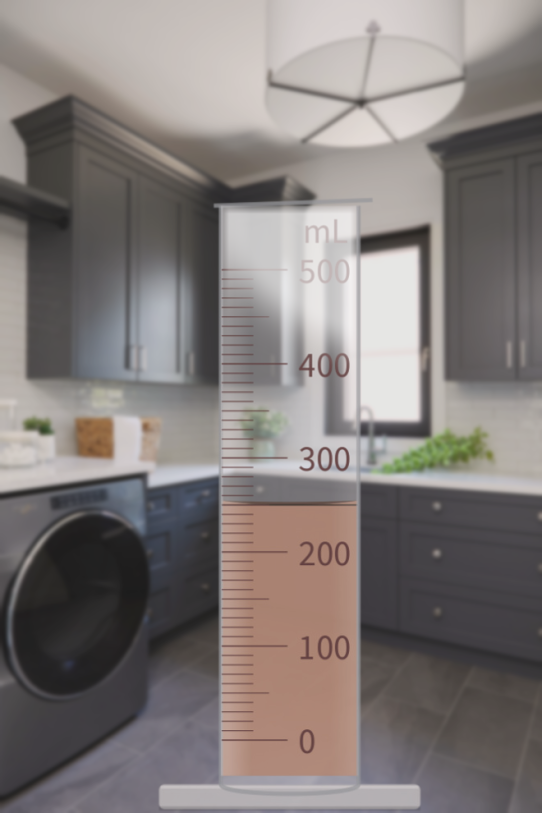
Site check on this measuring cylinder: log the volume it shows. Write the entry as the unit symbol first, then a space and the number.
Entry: mL 250
